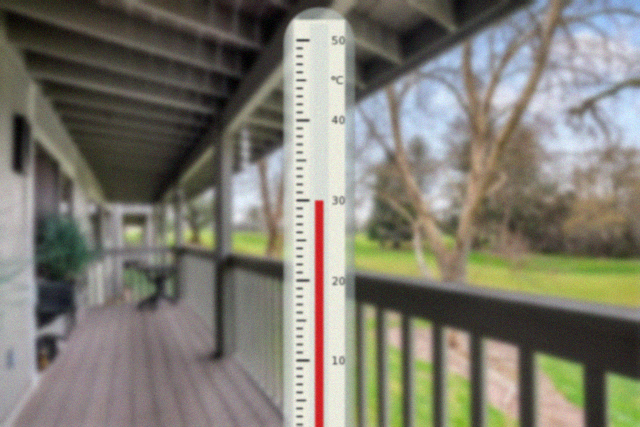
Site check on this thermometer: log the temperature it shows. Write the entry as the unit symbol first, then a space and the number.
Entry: °C 30
